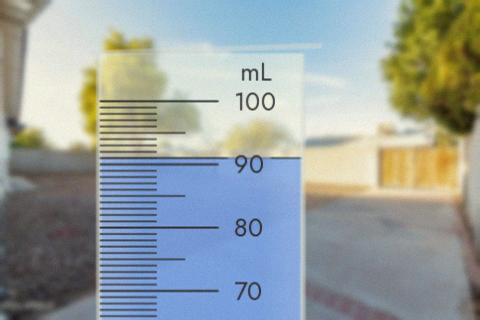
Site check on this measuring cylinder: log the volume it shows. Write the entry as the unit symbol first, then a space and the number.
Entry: mL 91
